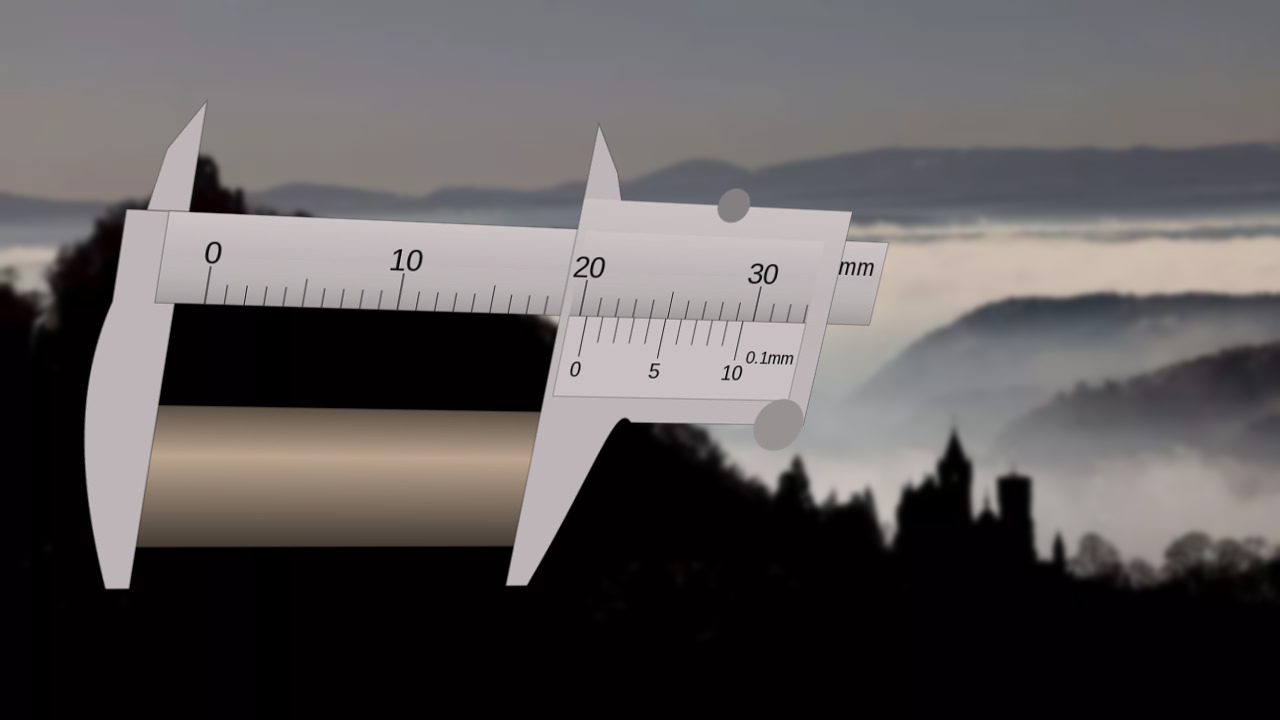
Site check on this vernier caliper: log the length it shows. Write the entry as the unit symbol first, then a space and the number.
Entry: mm 20.4
